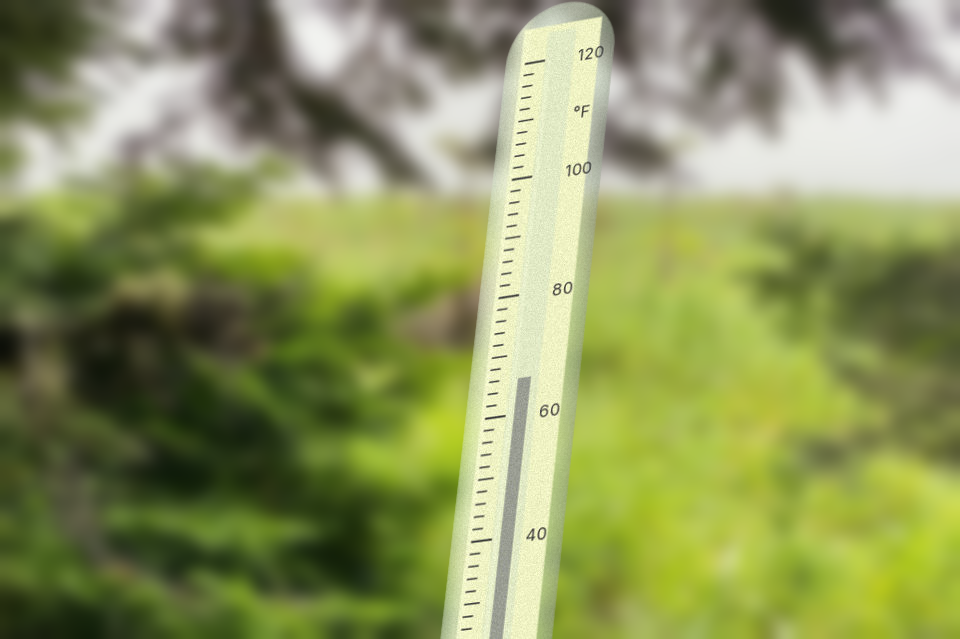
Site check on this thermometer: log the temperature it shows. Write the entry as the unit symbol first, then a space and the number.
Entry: °F 66
